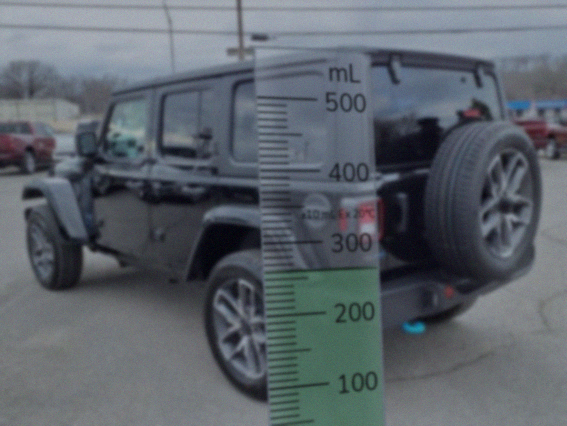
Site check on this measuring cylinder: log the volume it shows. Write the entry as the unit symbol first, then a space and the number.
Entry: mL 260
